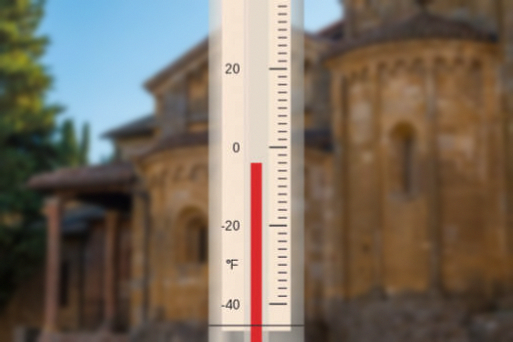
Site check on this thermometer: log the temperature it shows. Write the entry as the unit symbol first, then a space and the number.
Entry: °F -4
